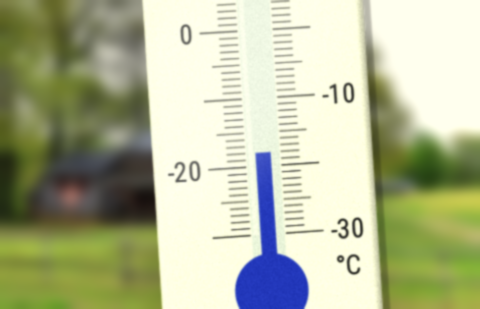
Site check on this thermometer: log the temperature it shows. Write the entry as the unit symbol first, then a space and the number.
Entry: °C -18
